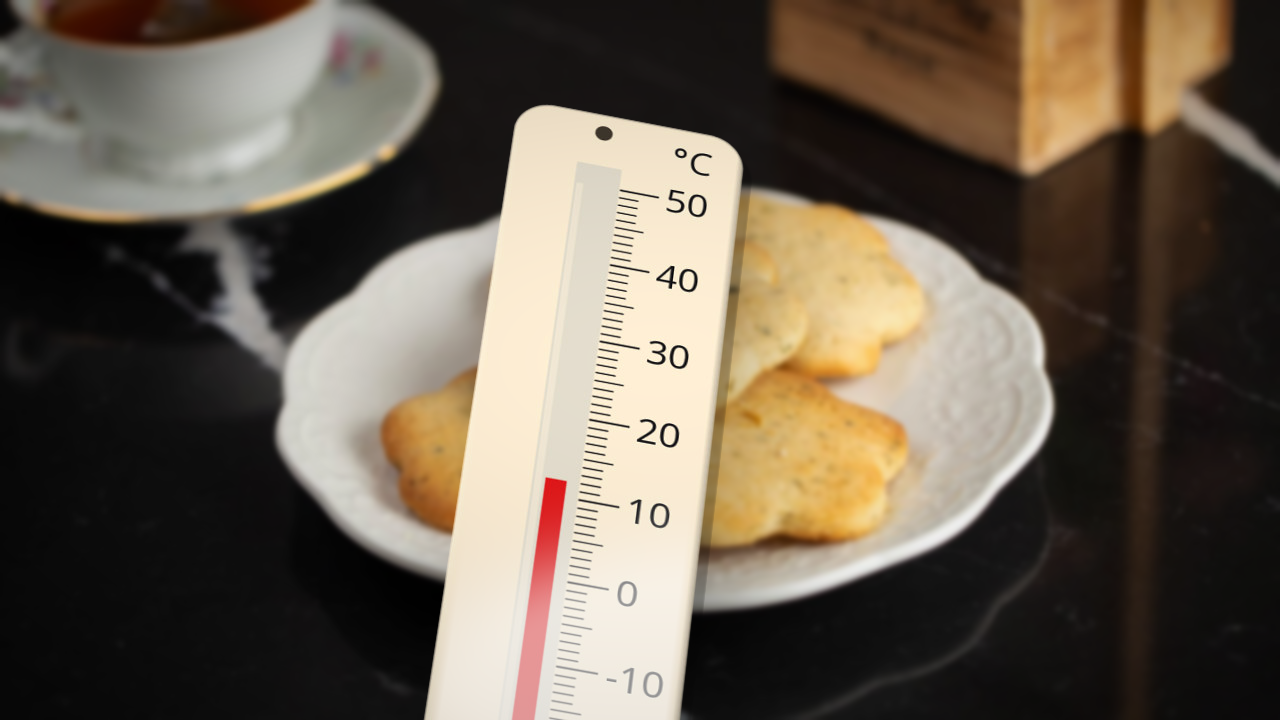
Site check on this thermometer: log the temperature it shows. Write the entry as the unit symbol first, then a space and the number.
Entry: °C 12
